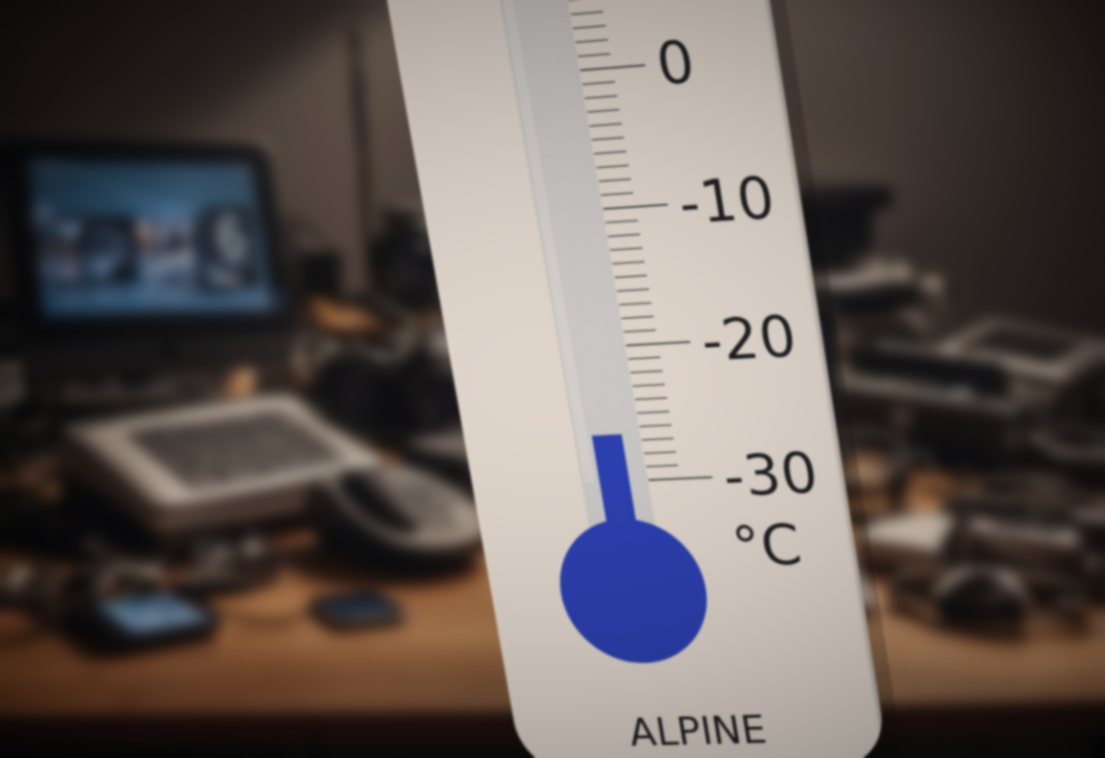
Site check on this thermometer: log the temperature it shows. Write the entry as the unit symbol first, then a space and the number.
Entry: °C -26.5
